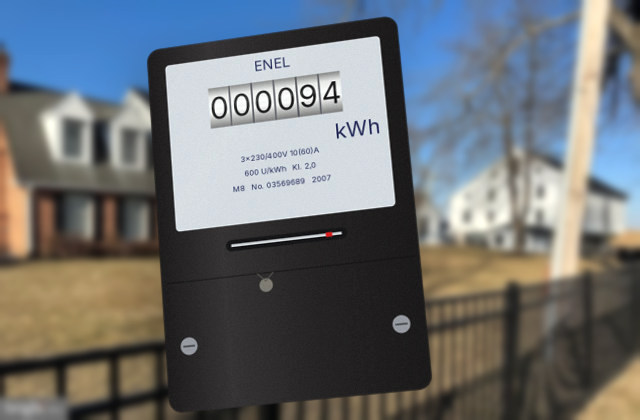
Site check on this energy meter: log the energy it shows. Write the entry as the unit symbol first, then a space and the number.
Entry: kWh 94
